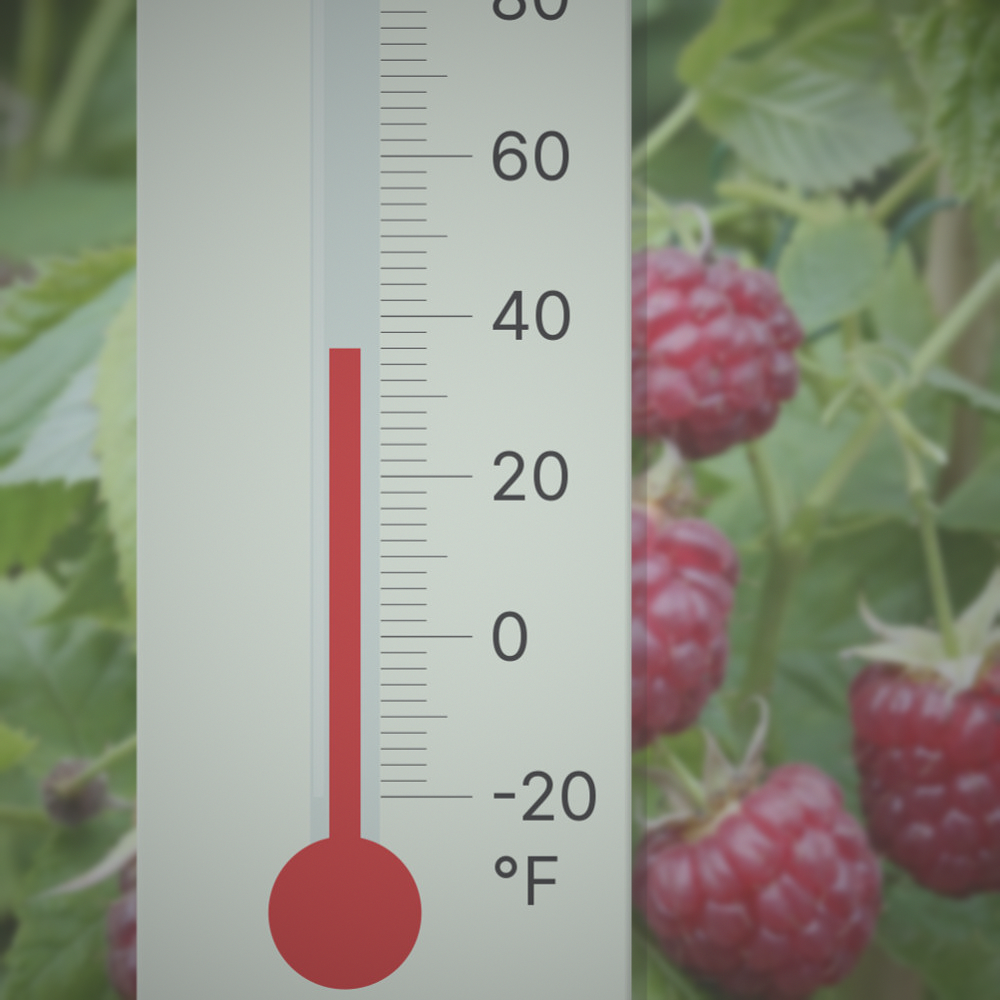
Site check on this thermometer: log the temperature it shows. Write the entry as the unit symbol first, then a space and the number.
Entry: °F 36
